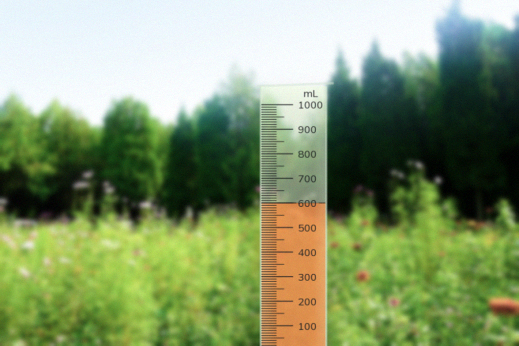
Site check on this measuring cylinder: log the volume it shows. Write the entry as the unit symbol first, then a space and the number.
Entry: mL 600
